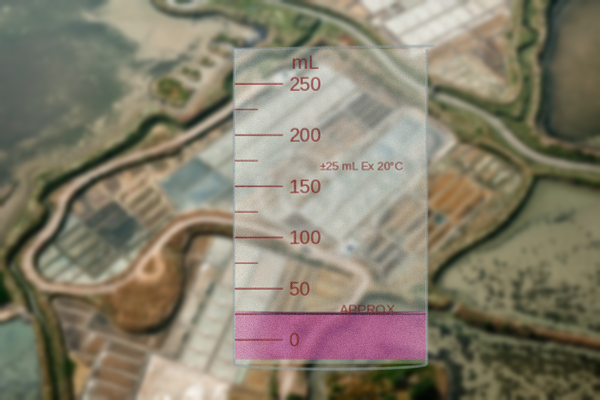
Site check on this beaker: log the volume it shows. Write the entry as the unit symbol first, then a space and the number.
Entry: mL 25
